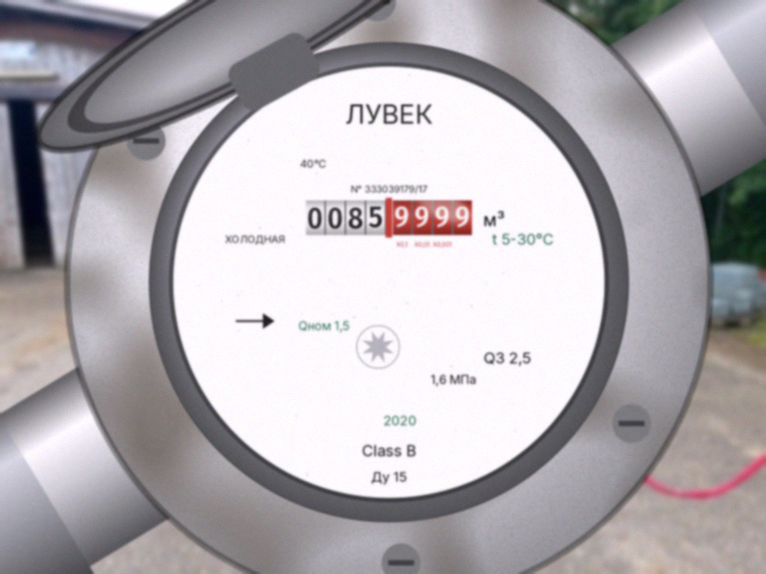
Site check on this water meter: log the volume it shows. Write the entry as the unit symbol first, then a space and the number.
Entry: m³ 85.9999
